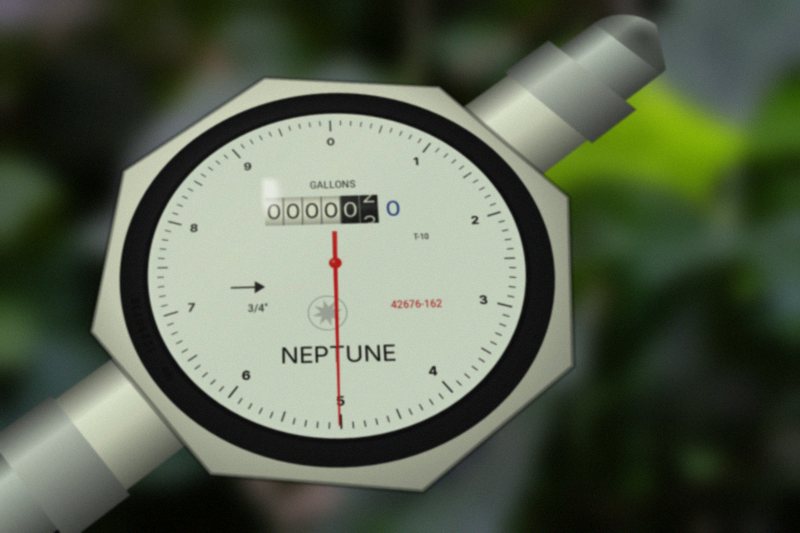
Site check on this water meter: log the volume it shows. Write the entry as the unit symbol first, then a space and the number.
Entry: gal 25.0
